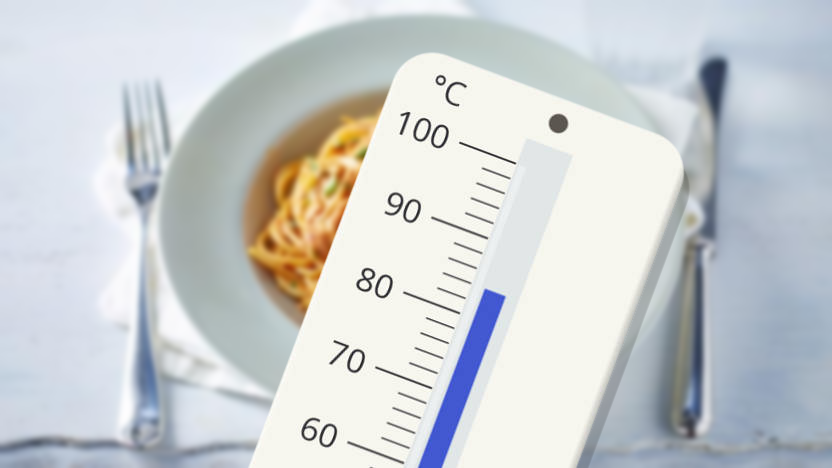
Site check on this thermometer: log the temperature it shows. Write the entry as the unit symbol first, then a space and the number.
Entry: °C 84
